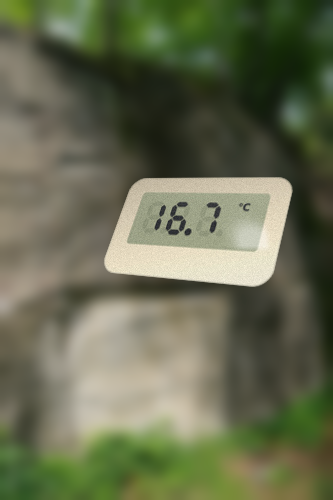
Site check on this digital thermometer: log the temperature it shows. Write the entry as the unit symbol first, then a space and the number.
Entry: °C 16.7
